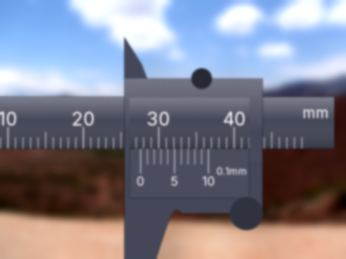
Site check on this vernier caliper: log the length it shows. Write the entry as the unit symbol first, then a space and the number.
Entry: mm 27.6
